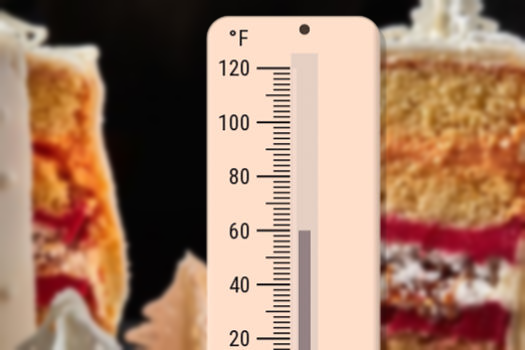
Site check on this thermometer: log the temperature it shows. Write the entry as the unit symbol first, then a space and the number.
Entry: °F 60
